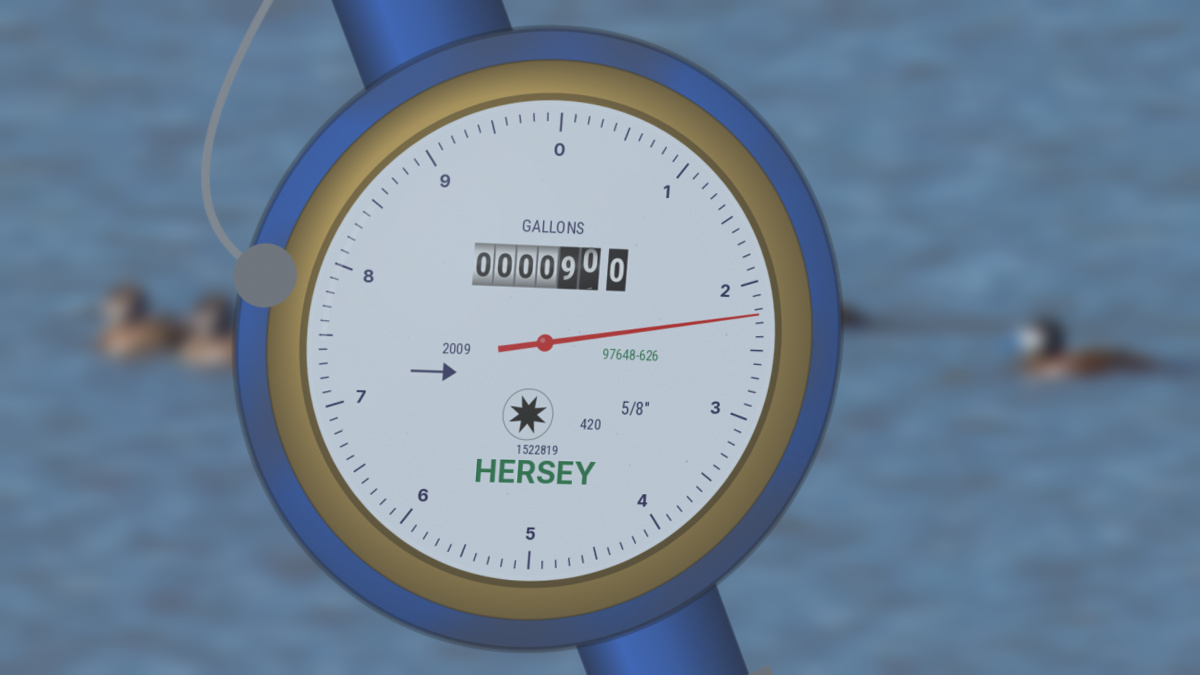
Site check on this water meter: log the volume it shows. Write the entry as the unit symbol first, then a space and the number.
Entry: gal 902.2
